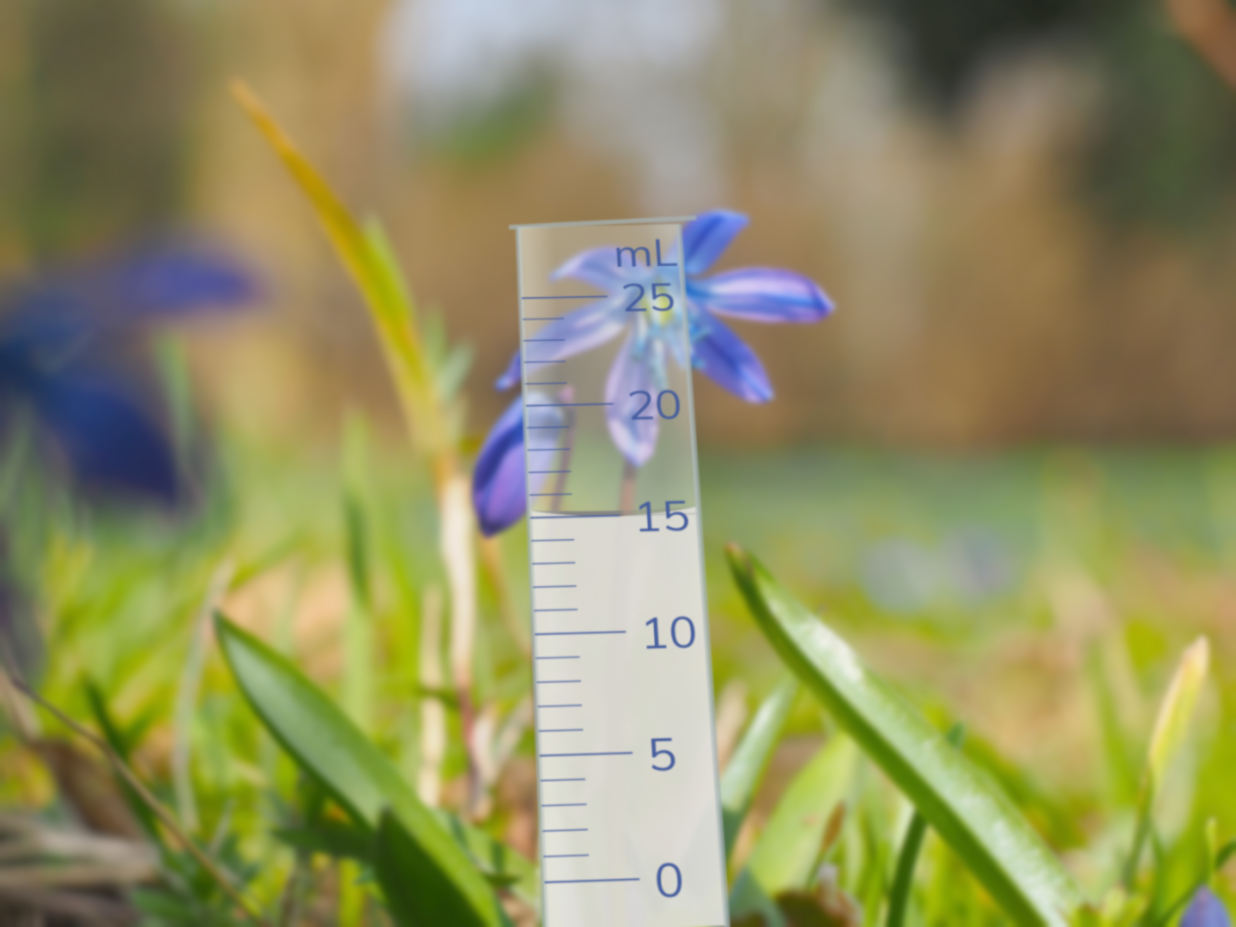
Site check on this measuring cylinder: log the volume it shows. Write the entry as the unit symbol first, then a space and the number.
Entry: mL 15
